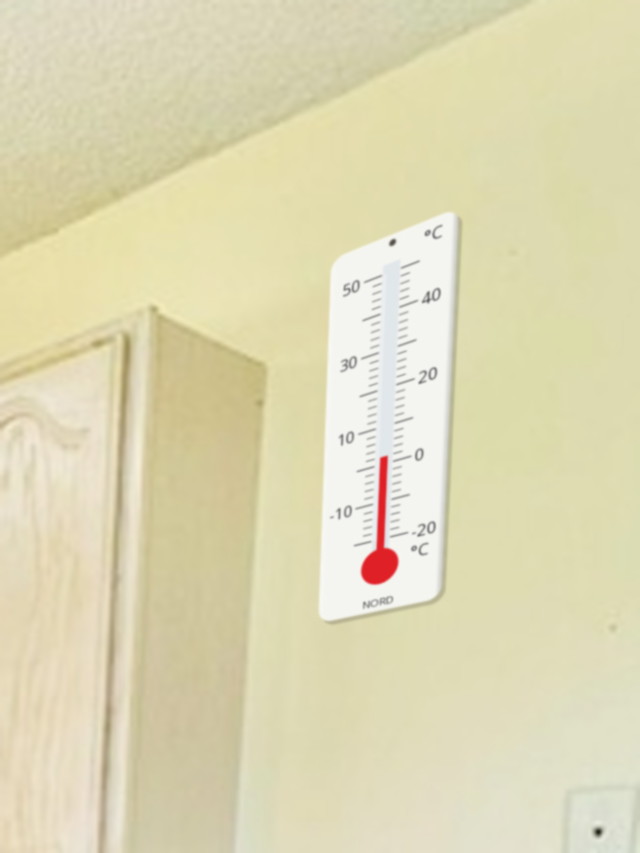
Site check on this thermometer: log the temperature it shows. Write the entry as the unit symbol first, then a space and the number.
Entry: °C 2
